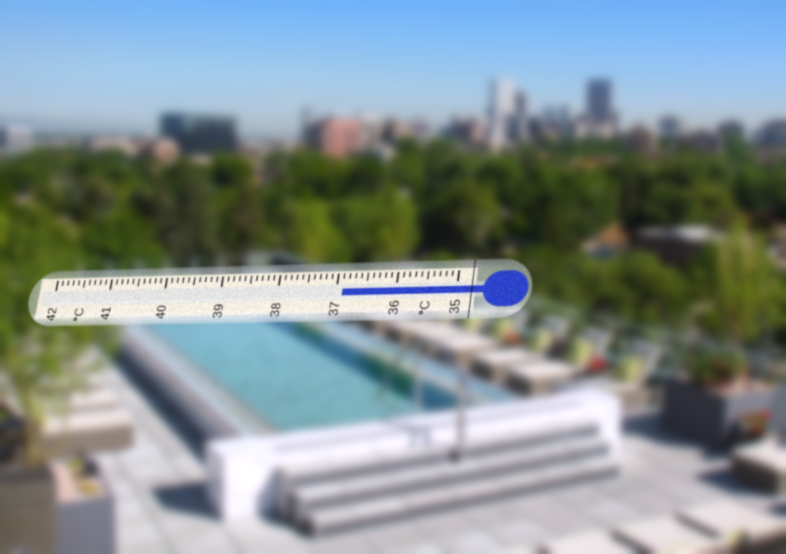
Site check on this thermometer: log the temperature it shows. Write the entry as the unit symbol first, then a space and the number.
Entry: °C 36.9
